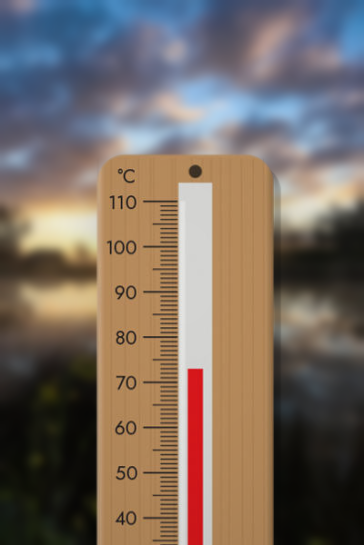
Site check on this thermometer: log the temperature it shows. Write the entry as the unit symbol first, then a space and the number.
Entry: °C 73
